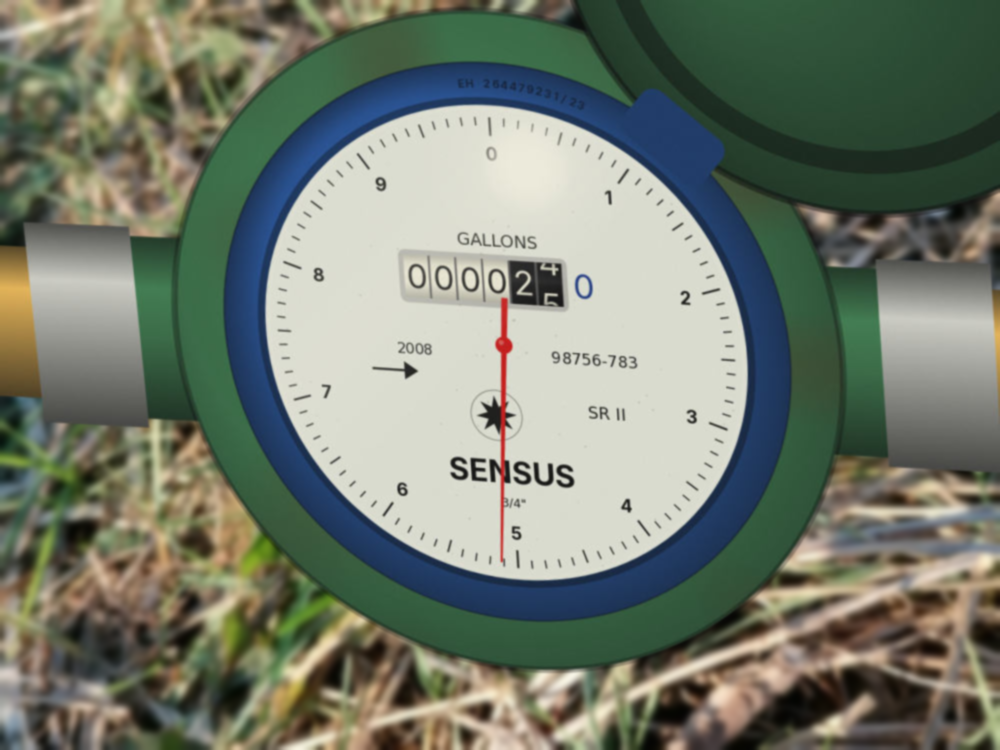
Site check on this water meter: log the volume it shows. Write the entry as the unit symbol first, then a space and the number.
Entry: gal 245.1
